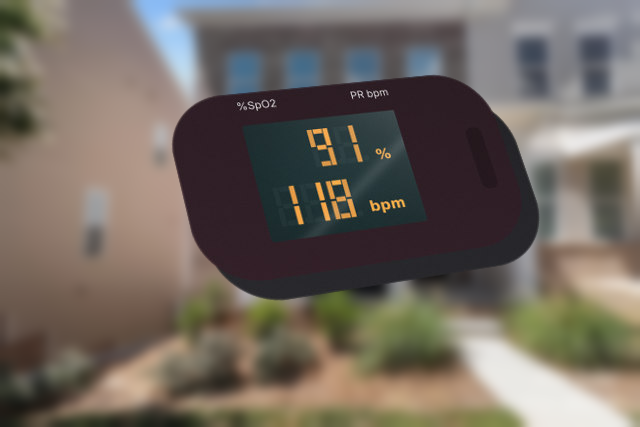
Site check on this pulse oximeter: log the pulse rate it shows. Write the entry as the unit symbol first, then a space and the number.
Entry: bpm 118
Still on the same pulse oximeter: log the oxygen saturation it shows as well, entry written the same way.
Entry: % 91
